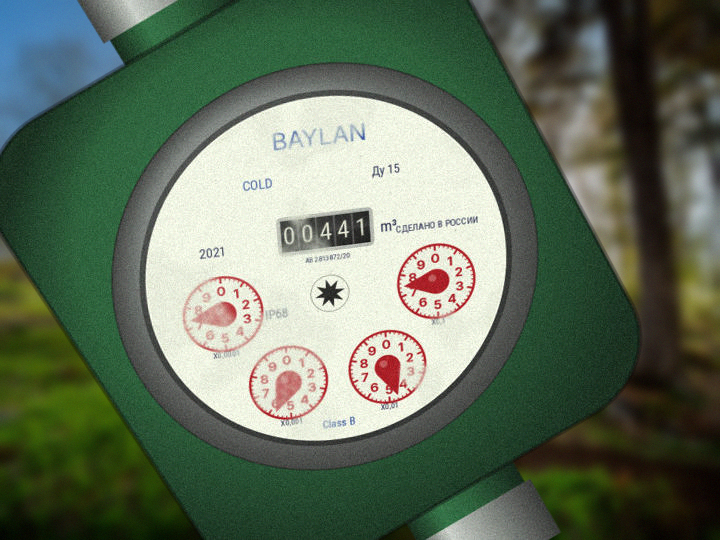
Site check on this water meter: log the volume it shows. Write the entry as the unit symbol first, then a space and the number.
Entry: m³ 441.7457
